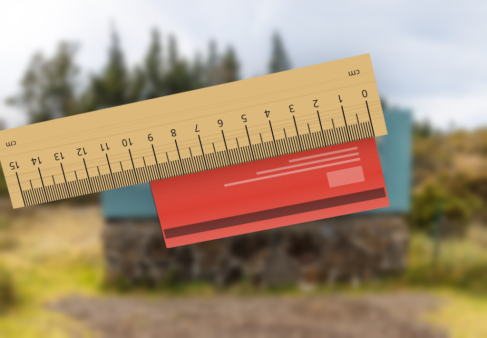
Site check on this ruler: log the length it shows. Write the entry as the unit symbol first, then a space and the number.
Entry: cm 9.5
